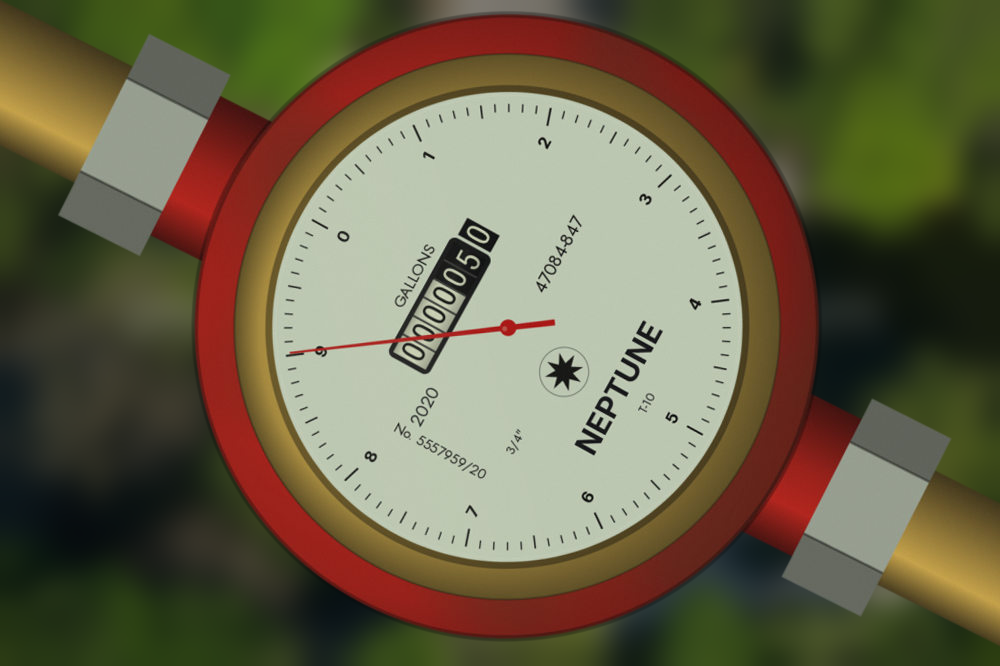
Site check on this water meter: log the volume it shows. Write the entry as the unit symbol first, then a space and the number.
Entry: gal 49.0
